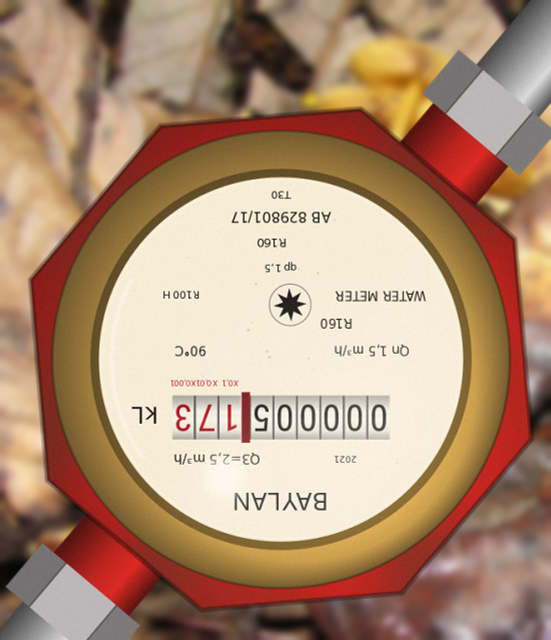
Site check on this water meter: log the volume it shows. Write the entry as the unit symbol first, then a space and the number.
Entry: kL 5.173
